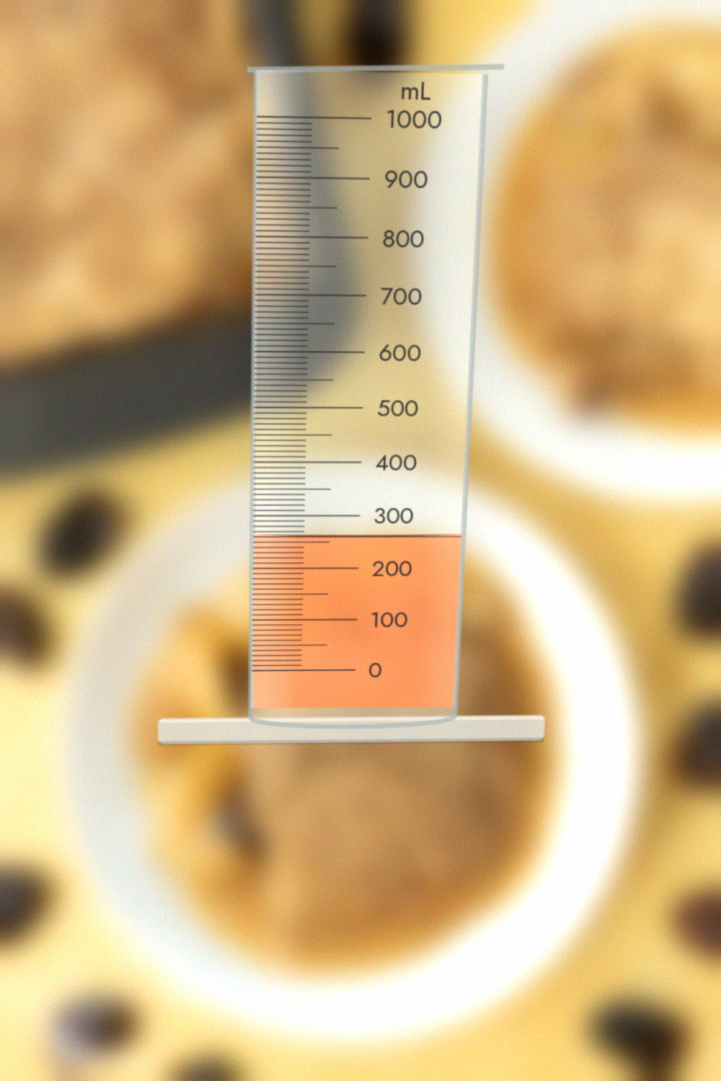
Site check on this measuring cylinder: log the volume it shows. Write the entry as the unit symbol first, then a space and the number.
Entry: mL 260
